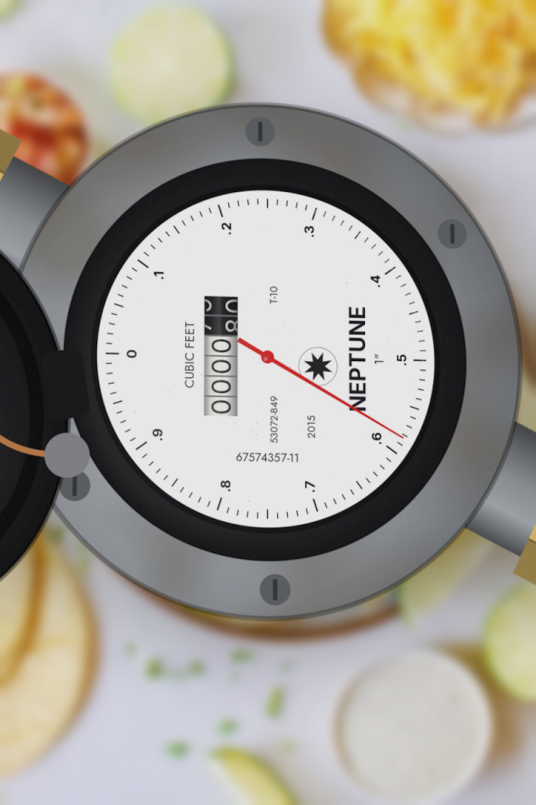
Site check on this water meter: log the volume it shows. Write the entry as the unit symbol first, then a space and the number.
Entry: ft³ 79.58
